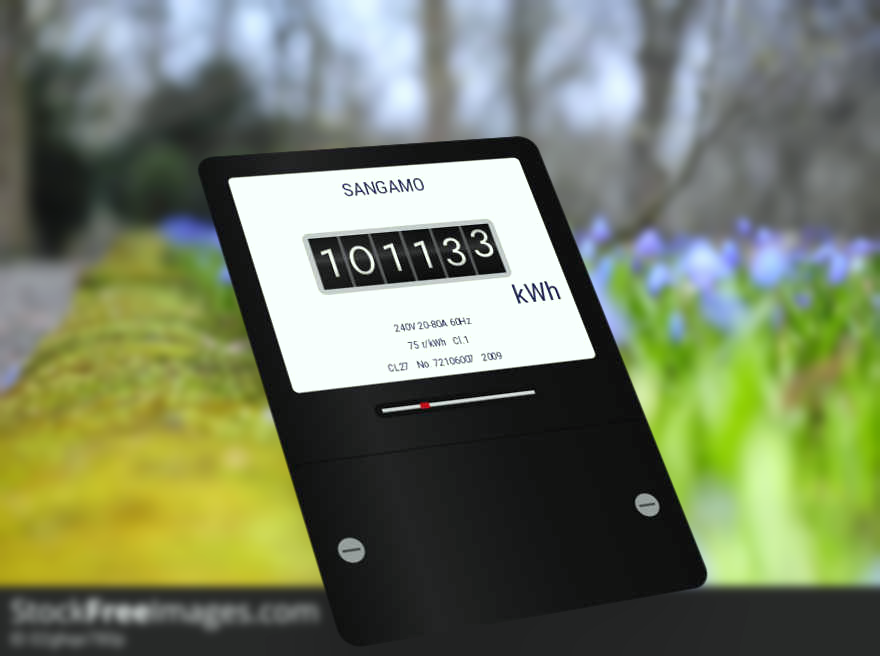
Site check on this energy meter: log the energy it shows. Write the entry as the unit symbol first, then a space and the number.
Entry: kWh 101133
